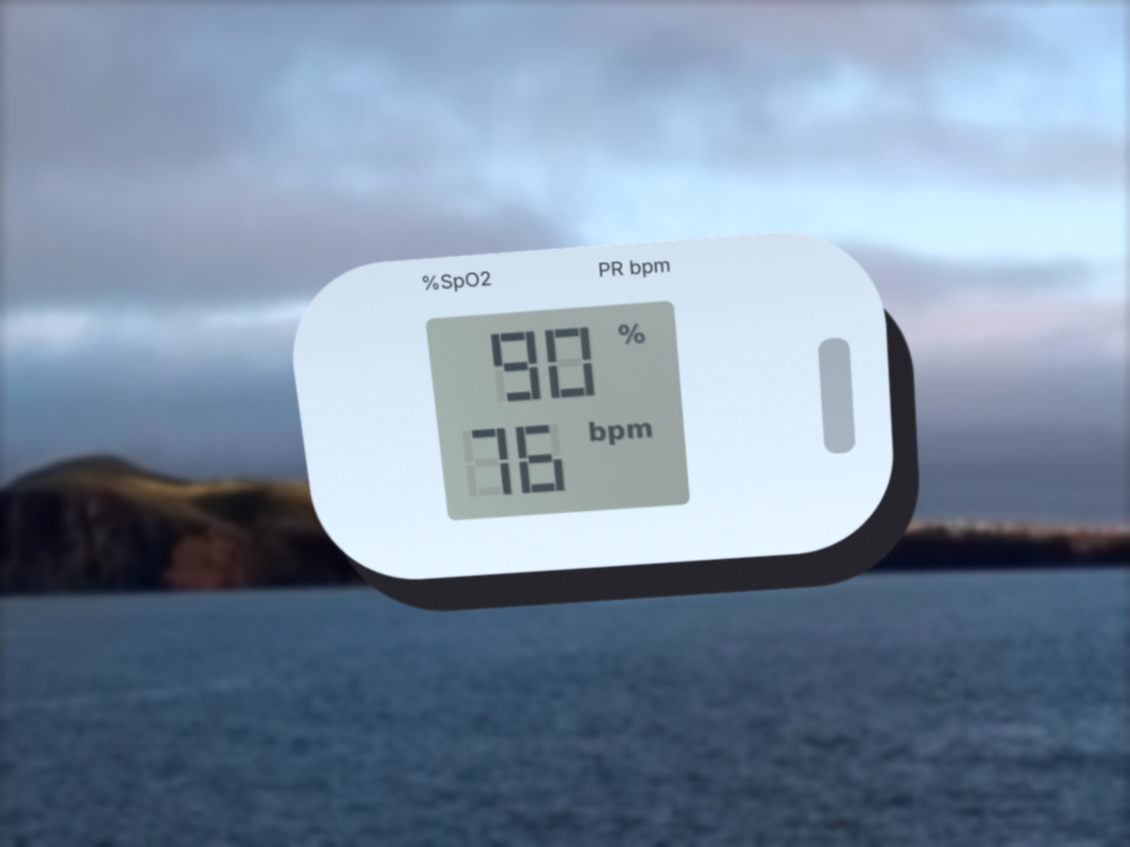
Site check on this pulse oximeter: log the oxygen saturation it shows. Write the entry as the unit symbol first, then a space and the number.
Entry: % 90
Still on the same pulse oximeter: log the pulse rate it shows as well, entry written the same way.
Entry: bpm 76
